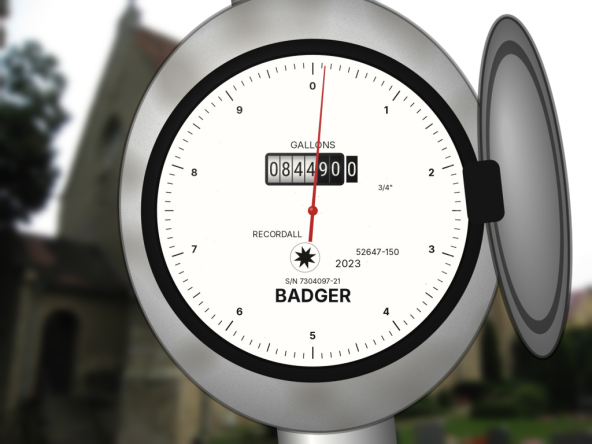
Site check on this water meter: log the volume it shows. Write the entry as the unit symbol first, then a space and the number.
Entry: gal 844900.1
